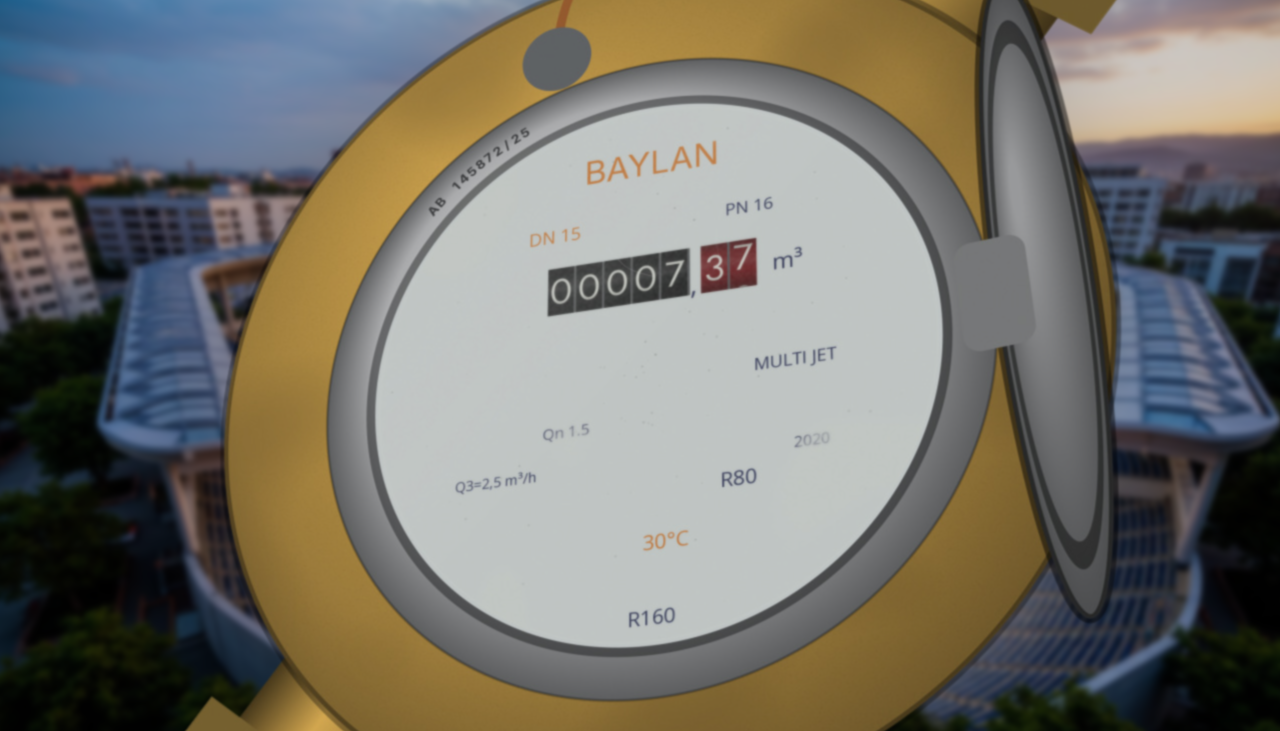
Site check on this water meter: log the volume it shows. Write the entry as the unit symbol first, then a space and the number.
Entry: m³ 7.37
